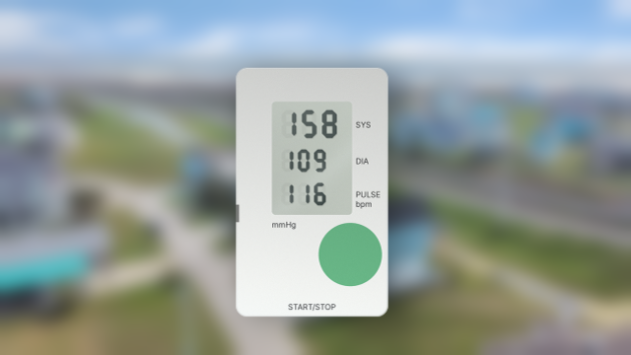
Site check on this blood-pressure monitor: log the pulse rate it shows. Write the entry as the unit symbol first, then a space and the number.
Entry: bpm 116
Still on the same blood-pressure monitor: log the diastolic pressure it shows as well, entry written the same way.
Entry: mmHg 109
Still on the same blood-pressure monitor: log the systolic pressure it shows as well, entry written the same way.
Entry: mmHg 158
